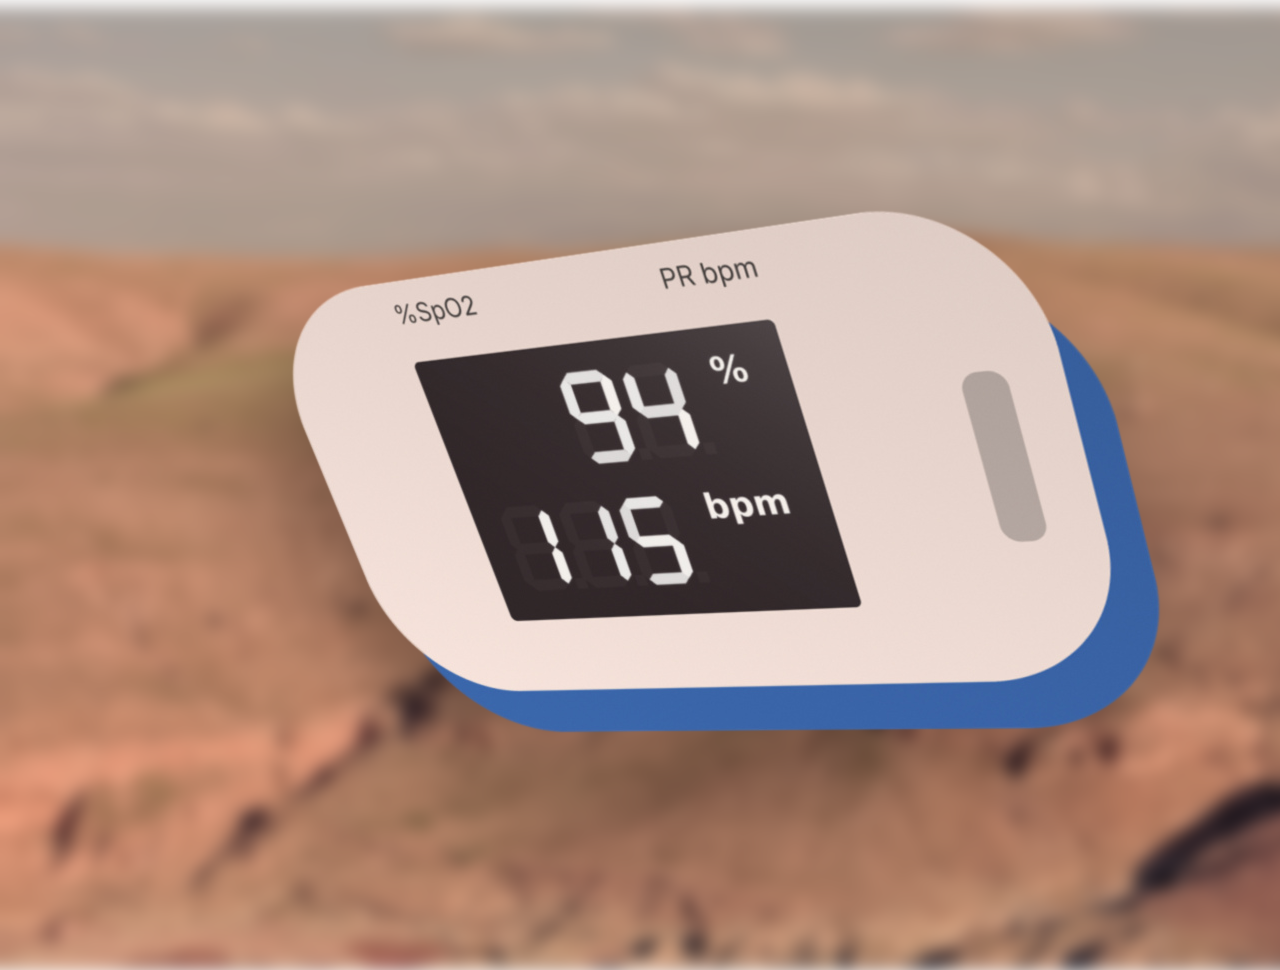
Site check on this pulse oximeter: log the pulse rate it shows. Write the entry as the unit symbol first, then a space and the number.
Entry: bpm 115
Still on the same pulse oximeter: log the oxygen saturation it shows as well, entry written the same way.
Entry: % 94
